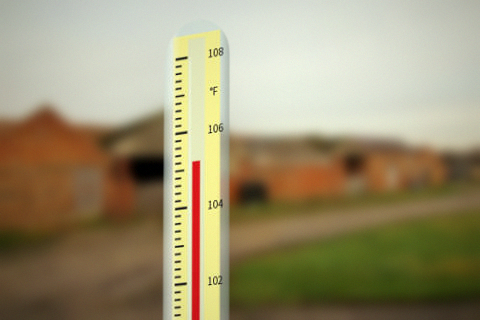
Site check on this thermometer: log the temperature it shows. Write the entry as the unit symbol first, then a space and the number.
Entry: °F 105.2
